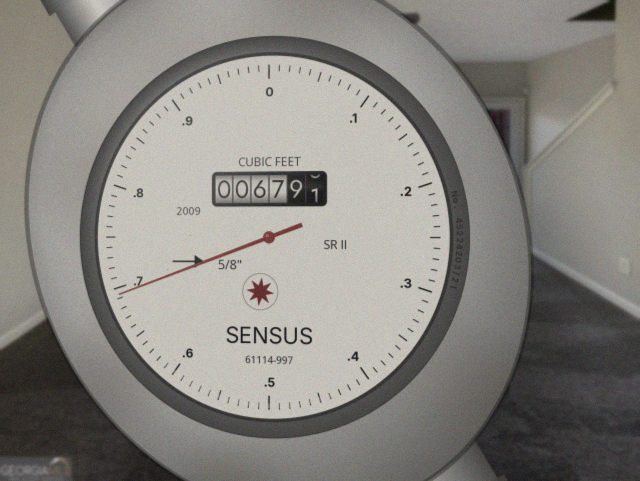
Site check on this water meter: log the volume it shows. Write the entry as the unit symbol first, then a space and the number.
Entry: ft³ 6790.69
